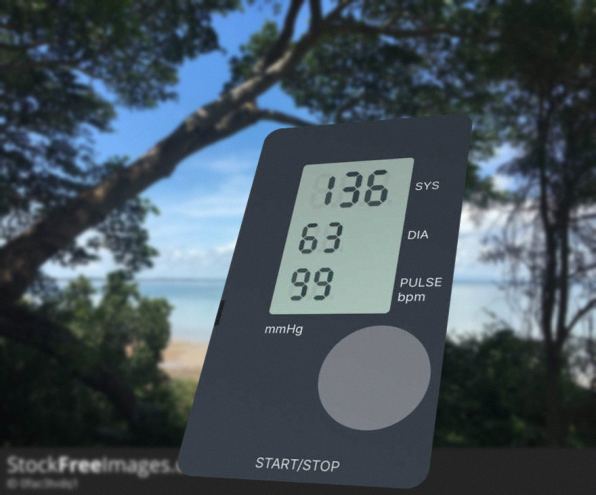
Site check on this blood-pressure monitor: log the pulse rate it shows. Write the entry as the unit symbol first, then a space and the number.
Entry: bpm 99
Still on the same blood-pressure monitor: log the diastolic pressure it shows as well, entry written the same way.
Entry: mmHg 63
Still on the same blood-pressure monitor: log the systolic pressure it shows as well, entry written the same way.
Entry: mmHg 136
